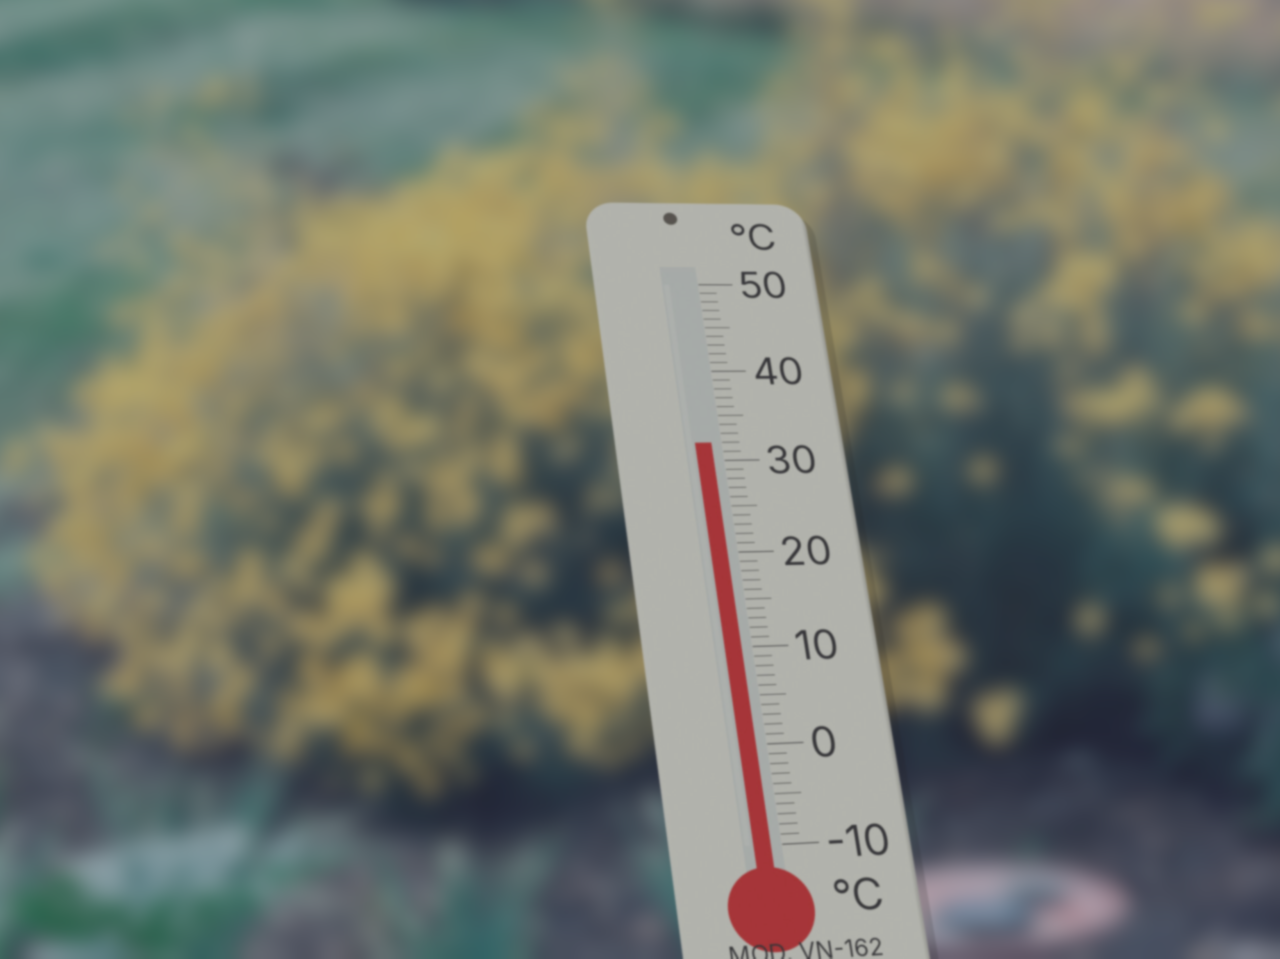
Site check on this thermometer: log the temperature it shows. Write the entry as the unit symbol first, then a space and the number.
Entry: °C 32
